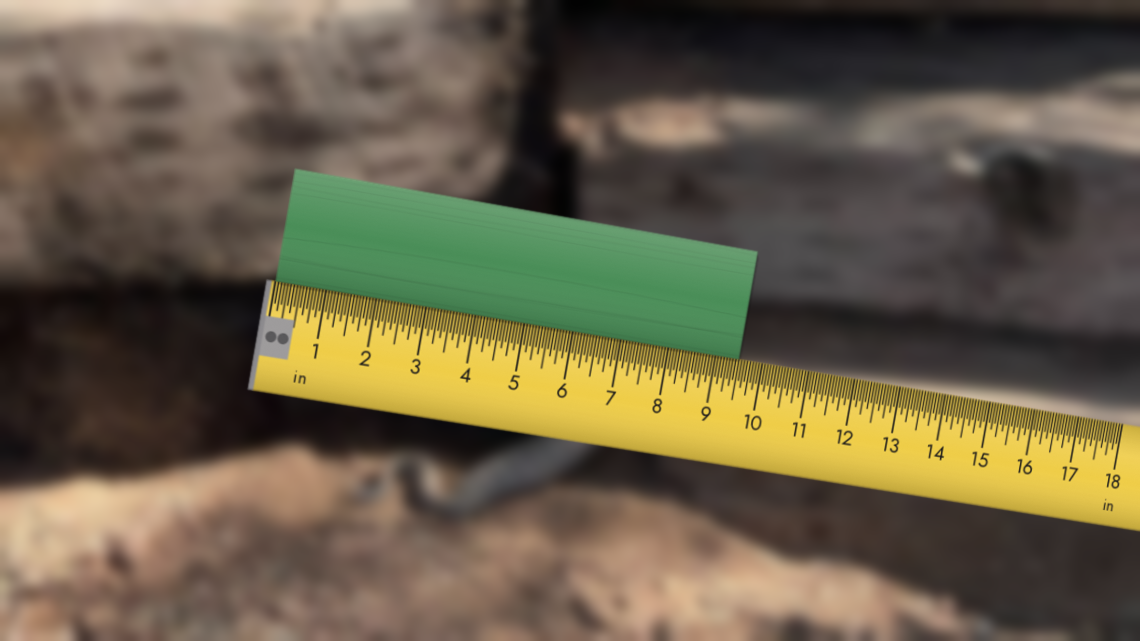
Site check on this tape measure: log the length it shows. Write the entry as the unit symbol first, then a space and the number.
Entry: in 9.5
